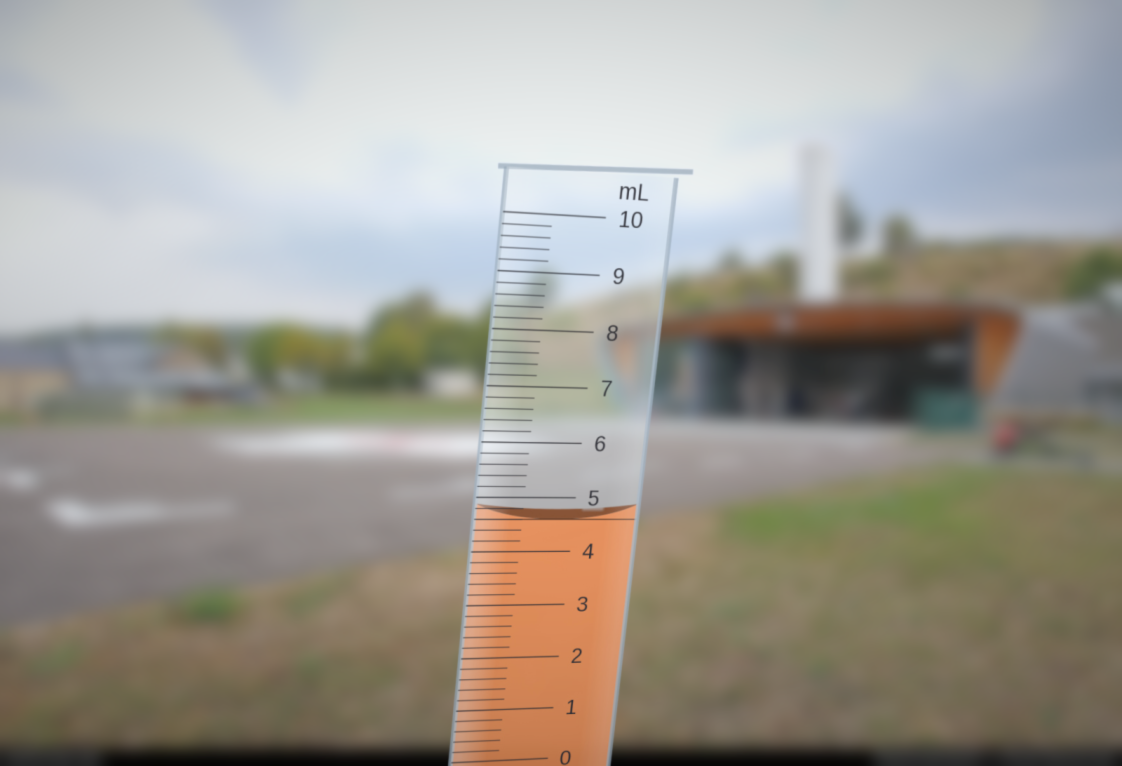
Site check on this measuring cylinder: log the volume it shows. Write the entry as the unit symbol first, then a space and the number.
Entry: mL 4.6
